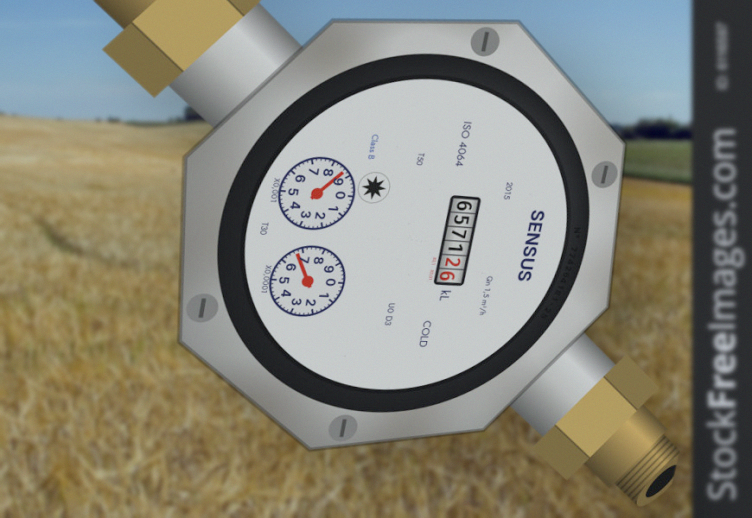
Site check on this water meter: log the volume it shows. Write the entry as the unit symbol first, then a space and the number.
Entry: kL 6571.2586
